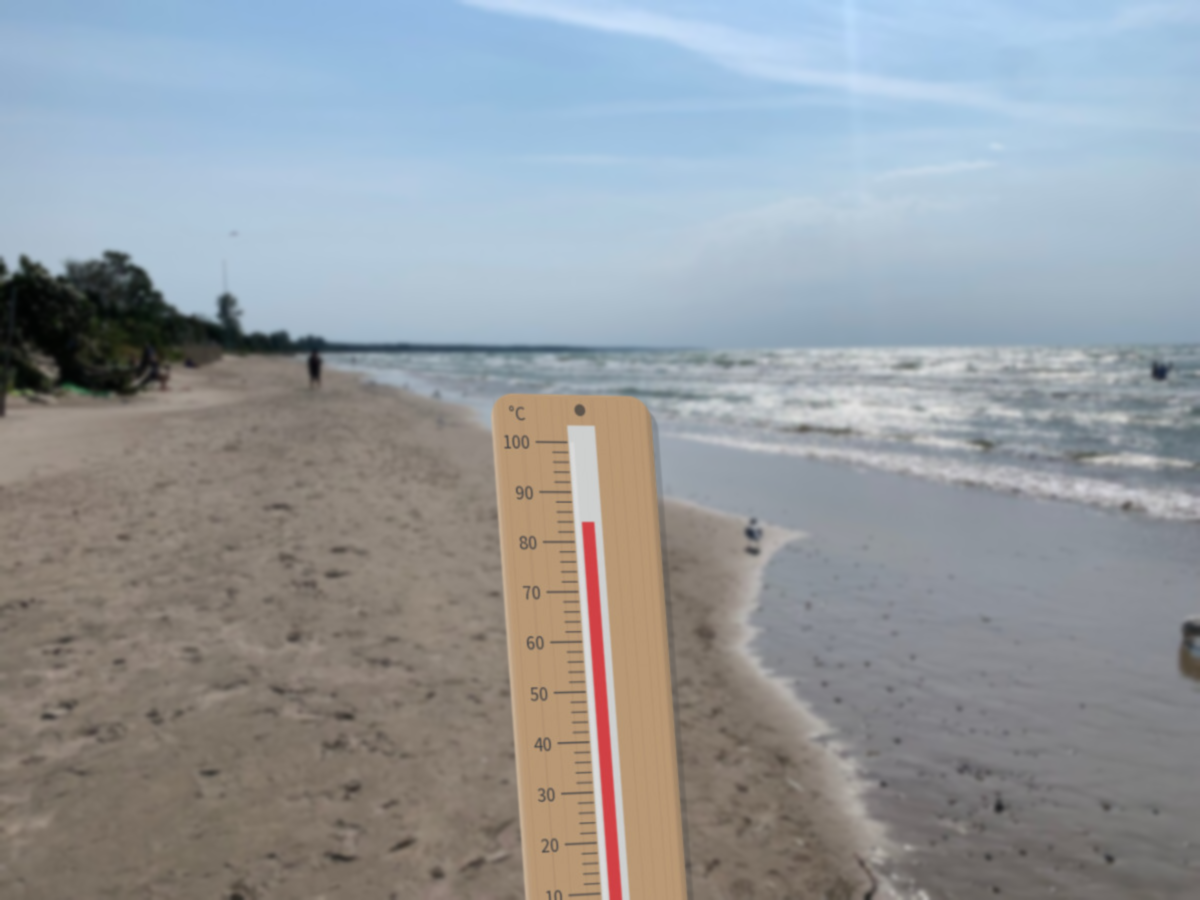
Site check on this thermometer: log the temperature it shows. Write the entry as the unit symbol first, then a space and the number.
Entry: °C 84
